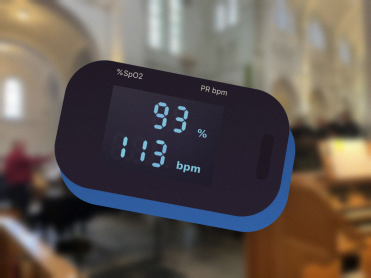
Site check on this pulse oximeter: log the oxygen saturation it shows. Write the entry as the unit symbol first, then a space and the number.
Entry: % 93
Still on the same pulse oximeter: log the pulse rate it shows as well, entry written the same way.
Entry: bpm 113
